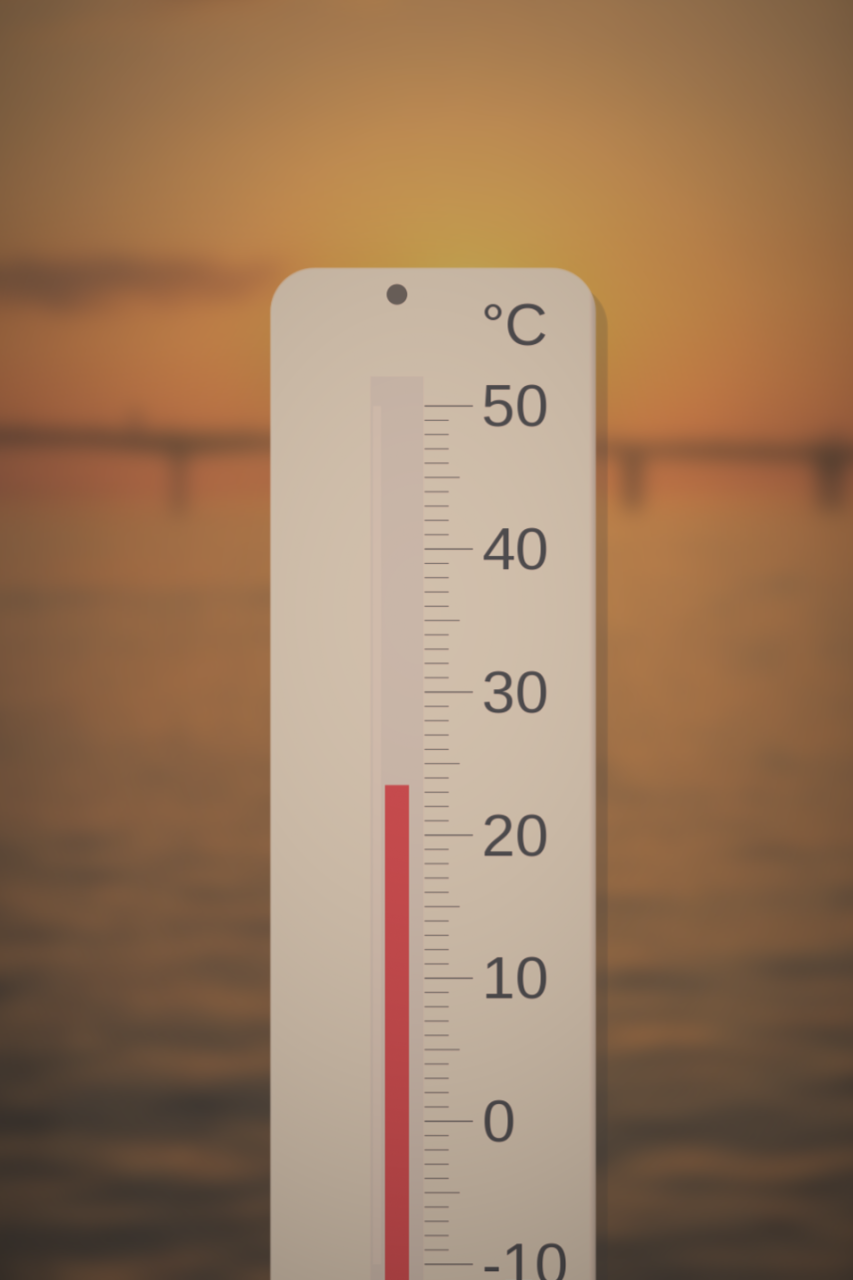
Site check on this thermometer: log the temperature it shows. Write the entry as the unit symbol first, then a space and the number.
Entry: °C 23.5
